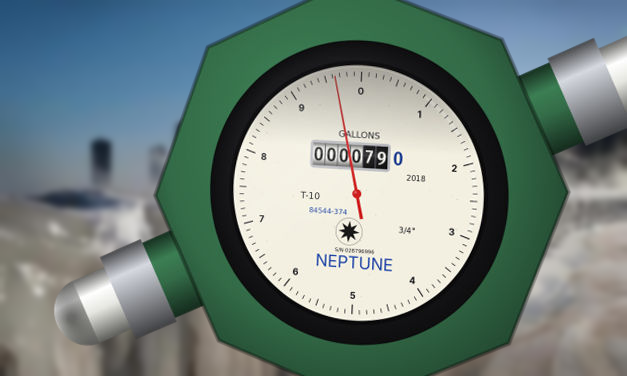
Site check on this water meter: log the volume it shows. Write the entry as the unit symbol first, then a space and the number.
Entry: gal 789.6
